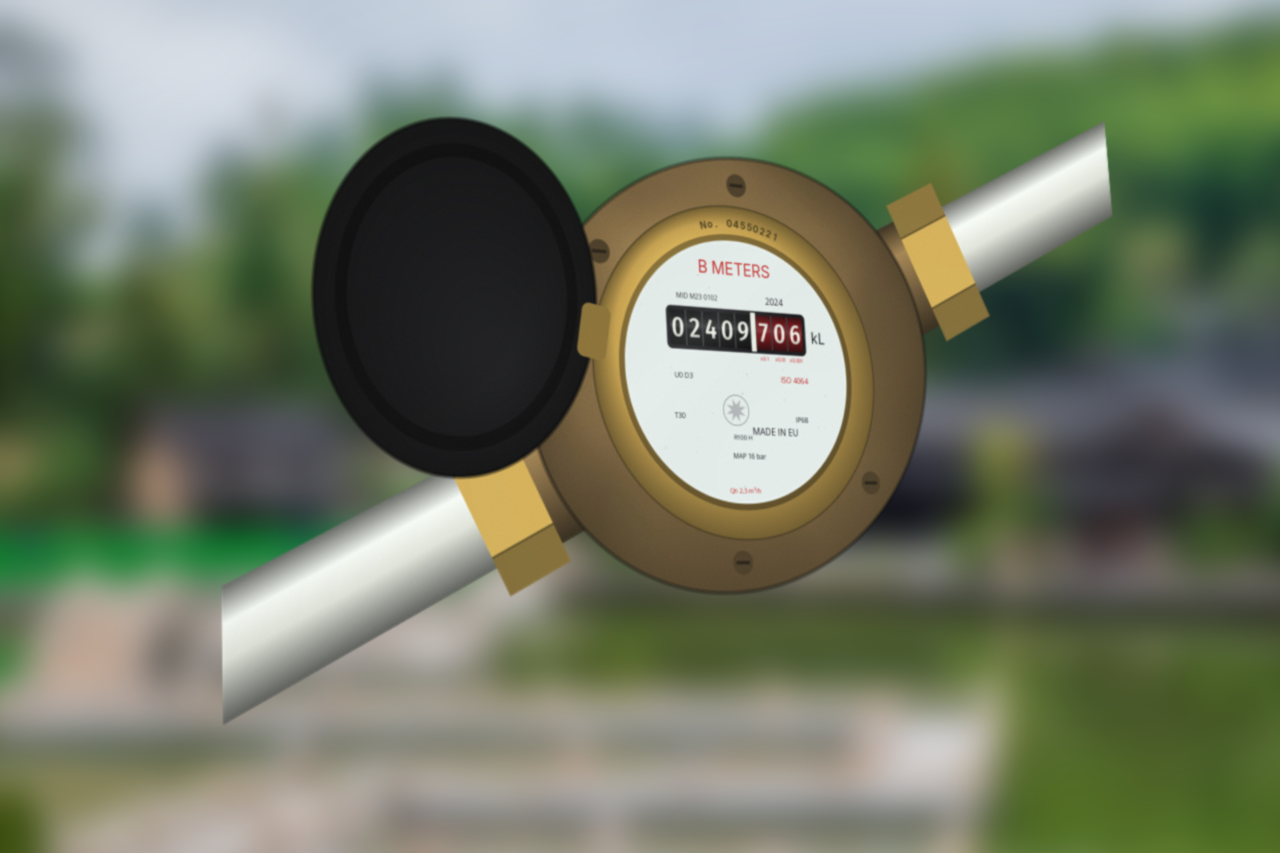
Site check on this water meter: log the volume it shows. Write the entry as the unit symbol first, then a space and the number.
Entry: kL 2409.706
